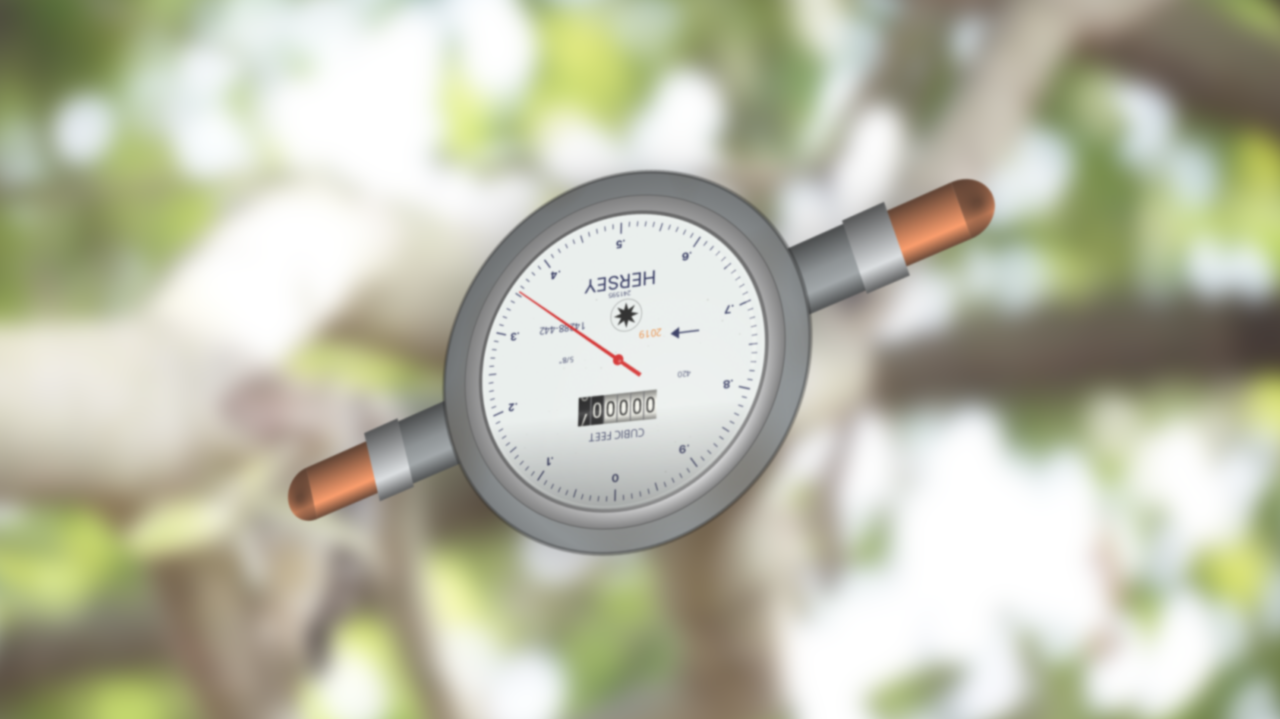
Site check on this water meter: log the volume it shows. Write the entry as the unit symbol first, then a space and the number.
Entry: ft³ 7.35
